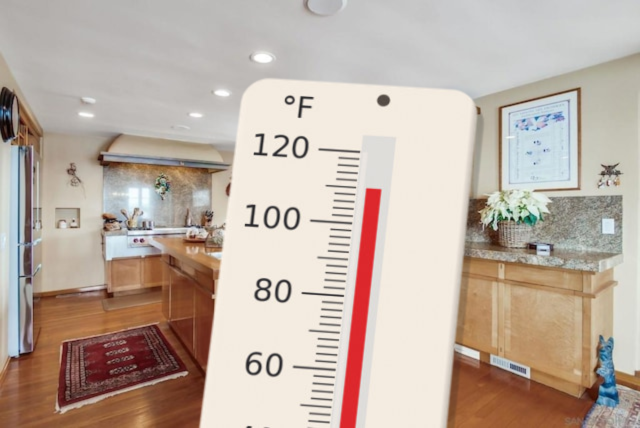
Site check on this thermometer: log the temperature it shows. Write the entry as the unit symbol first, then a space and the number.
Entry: °F 110
